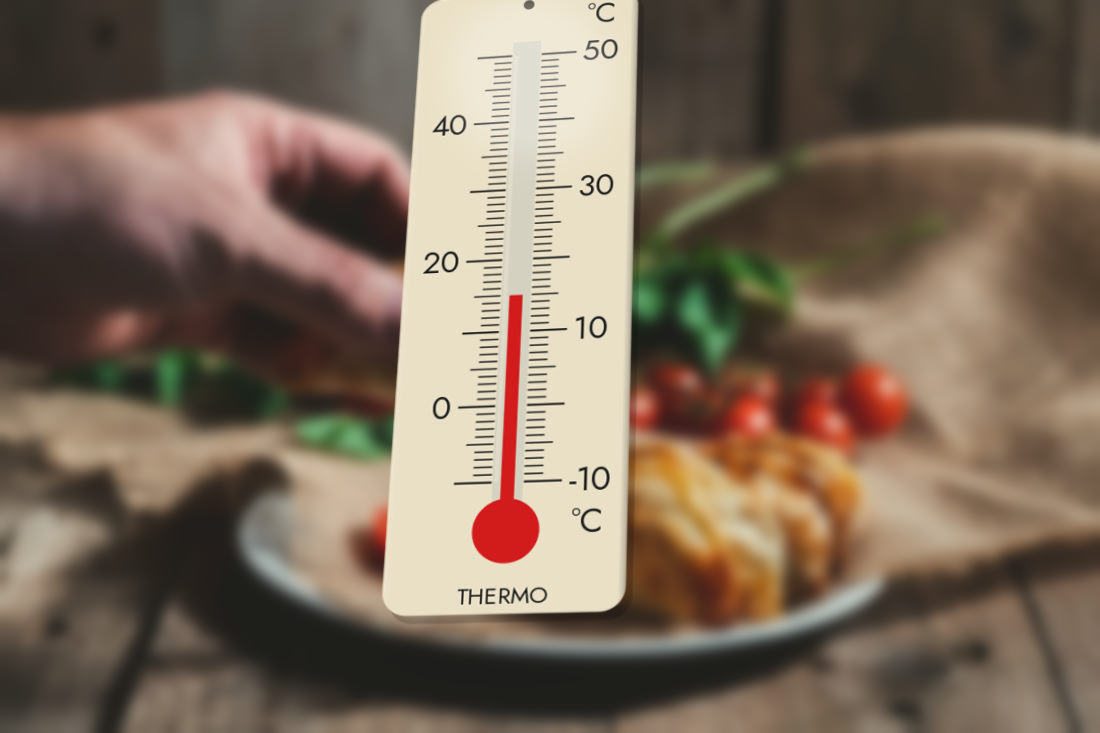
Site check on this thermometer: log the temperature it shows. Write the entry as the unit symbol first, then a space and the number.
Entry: °C 15
